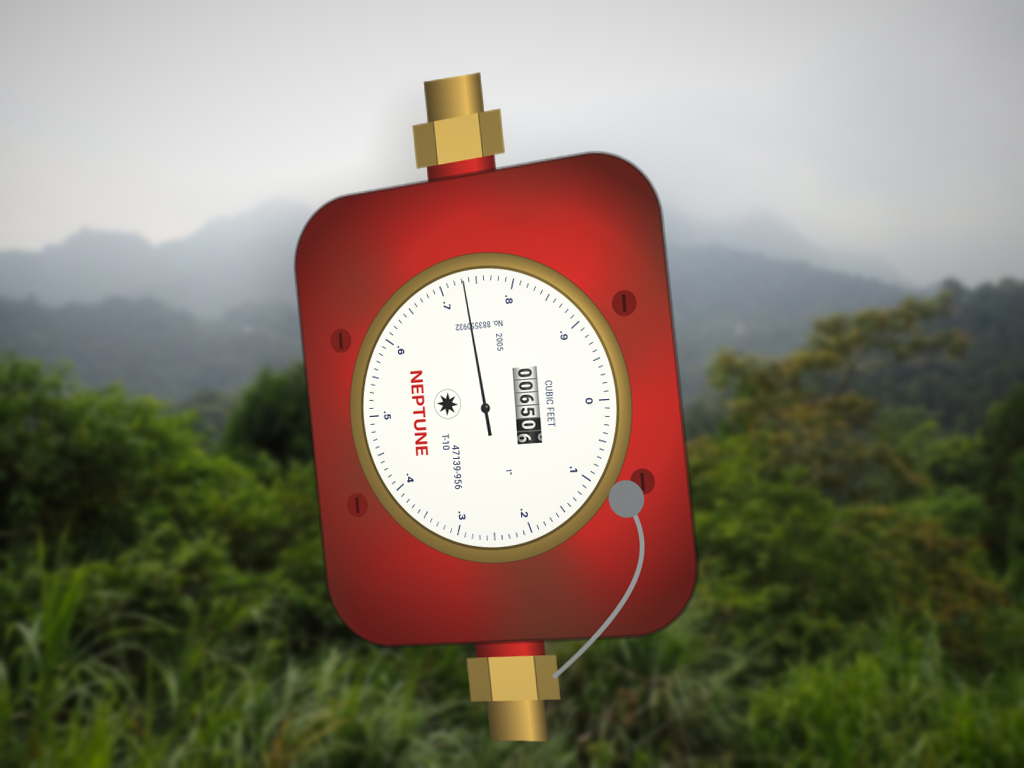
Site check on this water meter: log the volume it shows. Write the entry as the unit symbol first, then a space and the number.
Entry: ft³ 6505.73
